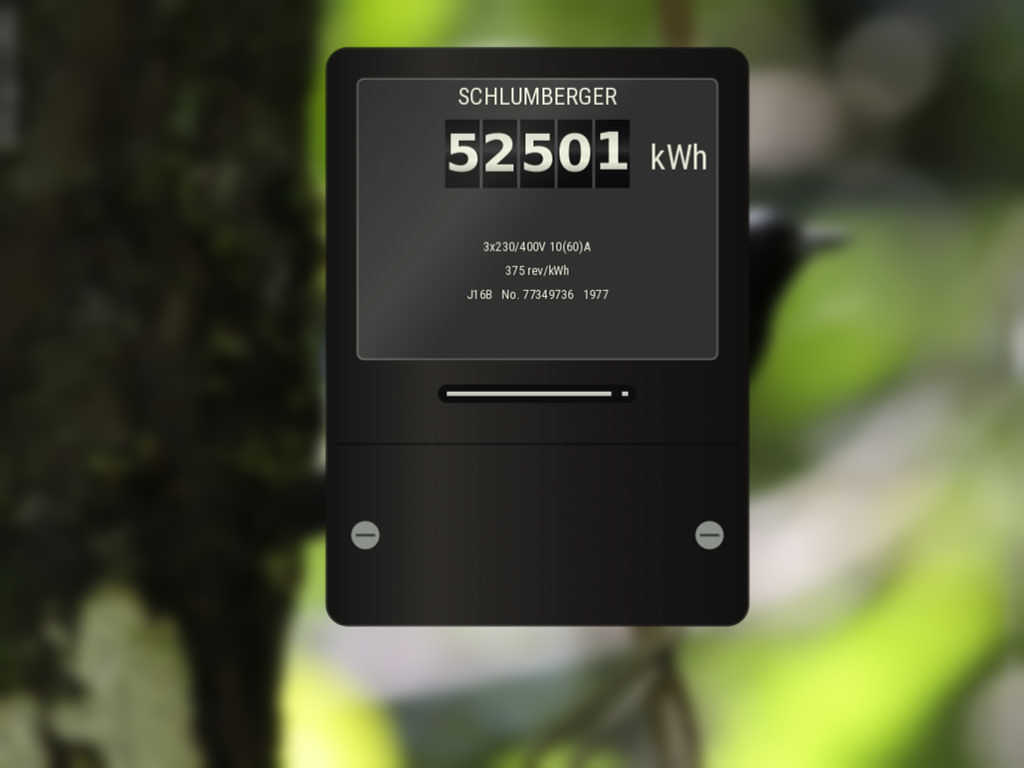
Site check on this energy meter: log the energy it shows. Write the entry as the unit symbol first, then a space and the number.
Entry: kWh 52501
